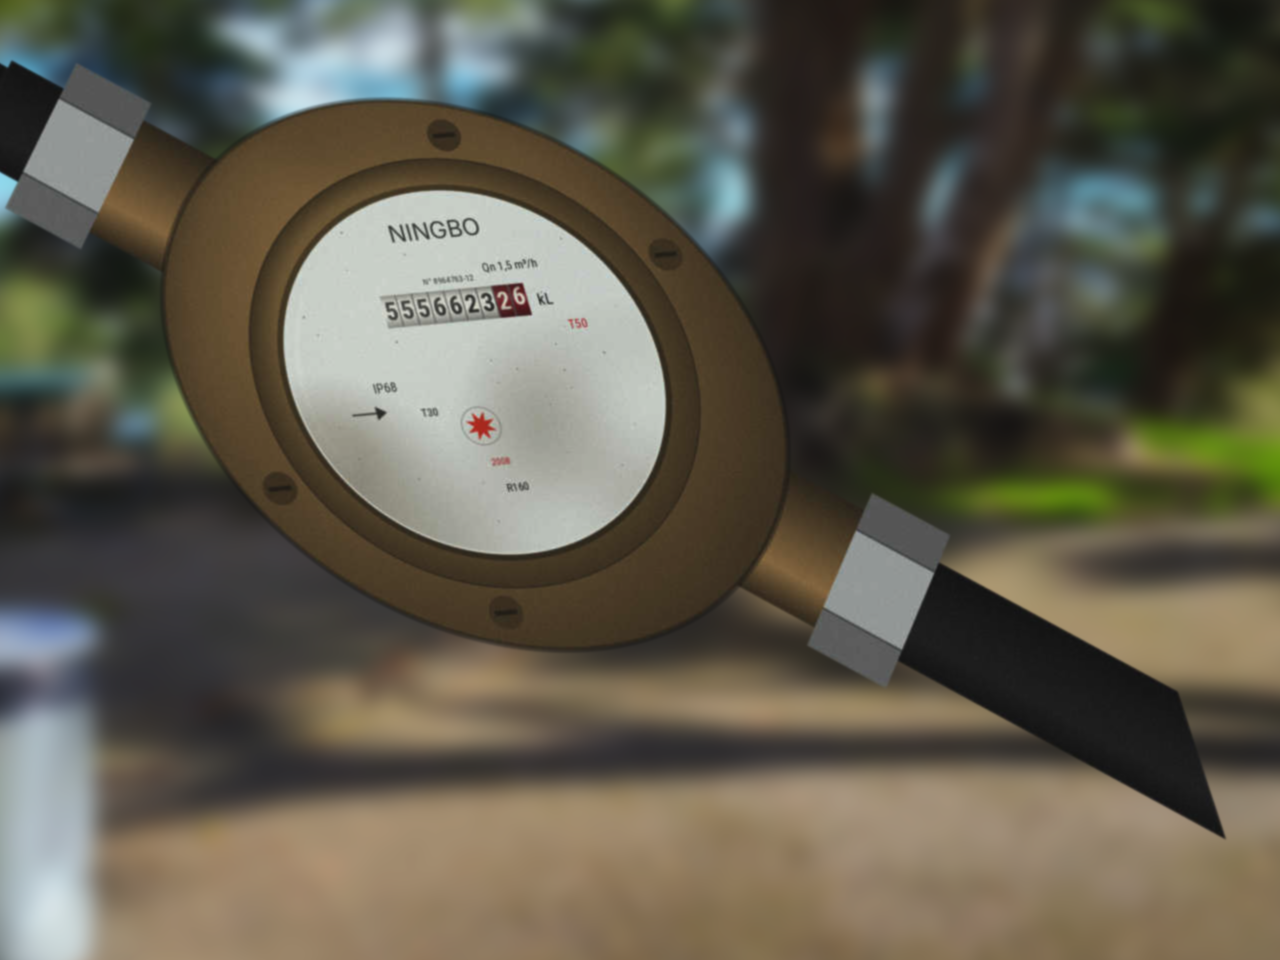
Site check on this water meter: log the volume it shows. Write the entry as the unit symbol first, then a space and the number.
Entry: kL 5556623.26
